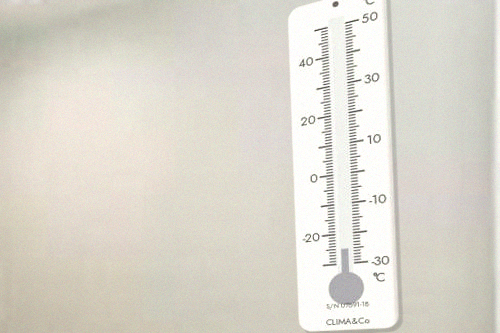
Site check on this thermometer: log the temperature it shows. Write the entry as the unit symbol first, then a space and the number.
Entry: °C -25
